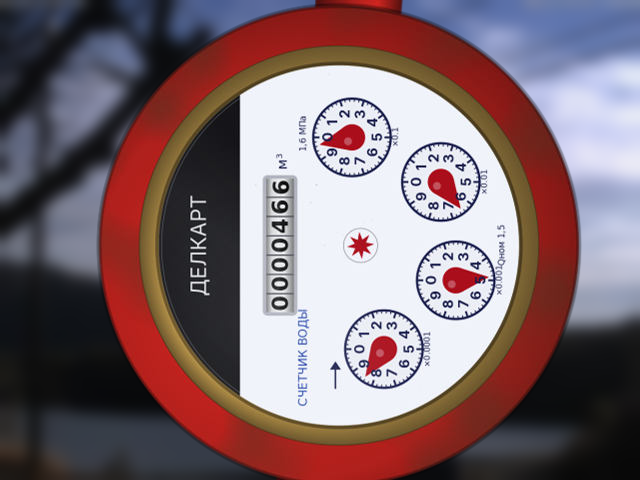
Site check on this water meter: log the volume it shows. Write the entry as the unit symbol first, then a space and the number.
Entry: m³ 465.9648
